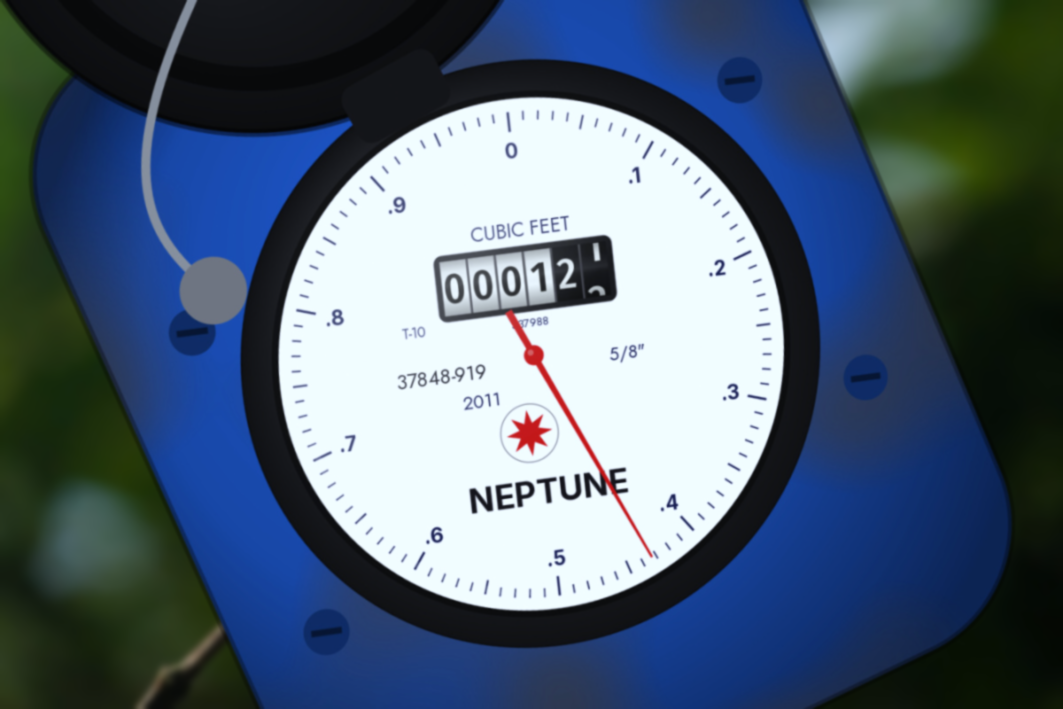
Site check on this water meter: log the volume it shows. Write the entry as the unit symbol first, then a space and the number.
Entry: ft³ 121.43
